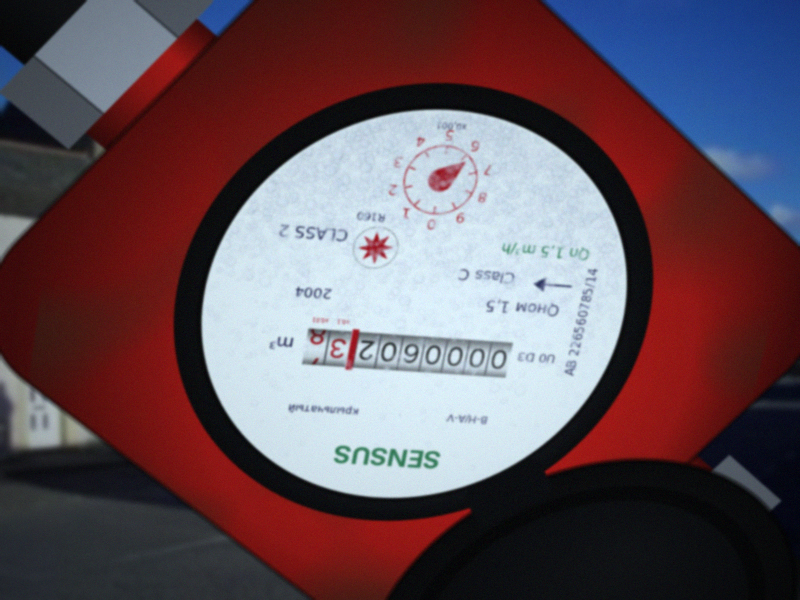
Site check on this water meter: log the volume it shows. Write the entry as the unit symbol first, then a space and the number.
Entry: m³ 602.376
